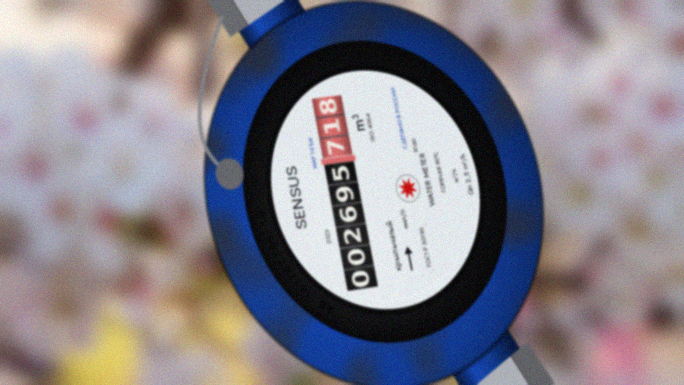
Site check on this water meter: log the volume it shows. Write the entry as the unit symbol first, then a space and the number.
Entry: m³ 2695.718
